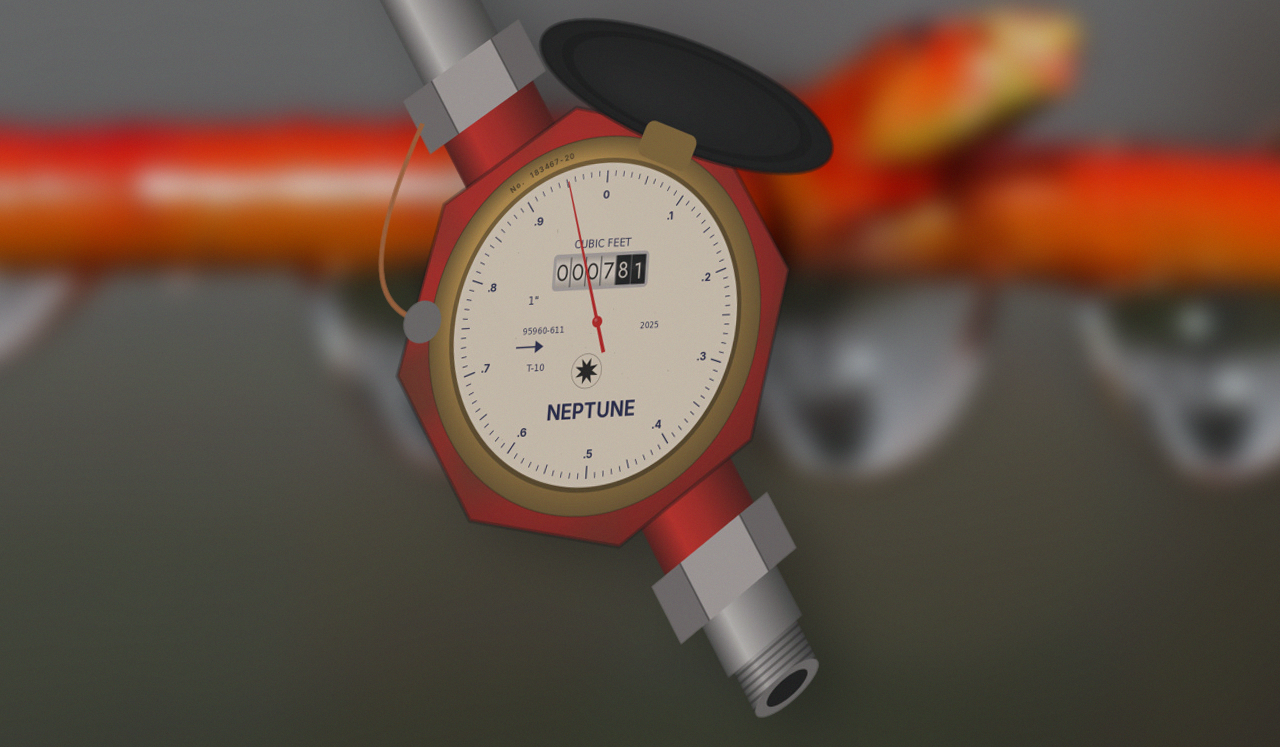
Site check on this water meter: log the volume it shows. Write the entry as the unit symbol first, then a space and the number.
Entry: ft³ 780.95
